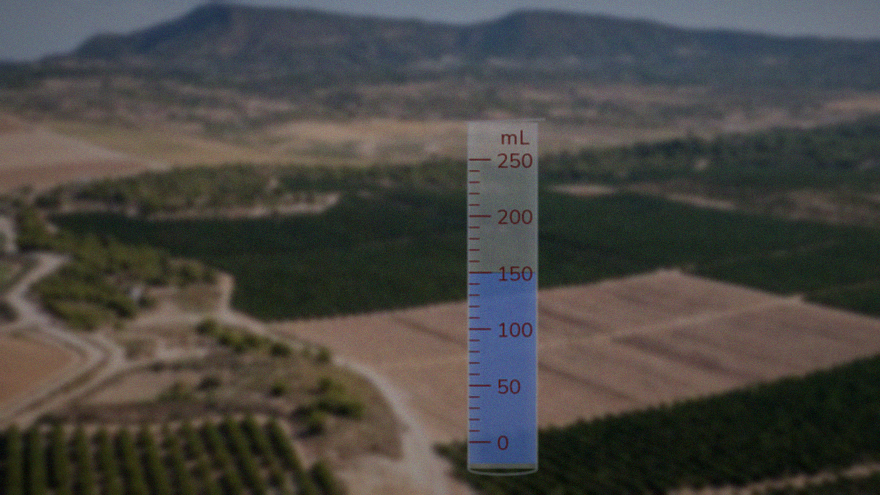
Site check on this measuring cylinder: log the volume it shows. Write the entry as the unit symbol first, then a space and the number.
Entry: mL 150
